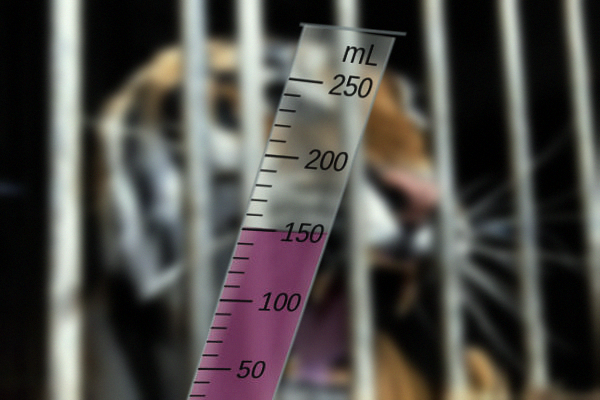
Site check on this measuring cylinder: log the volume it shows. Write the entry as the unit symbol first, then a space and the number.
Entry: mL 150
